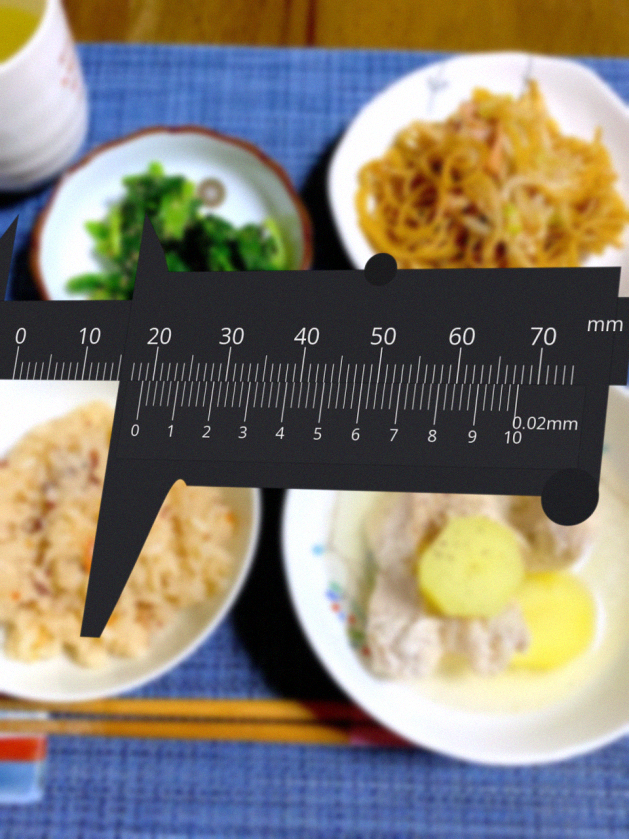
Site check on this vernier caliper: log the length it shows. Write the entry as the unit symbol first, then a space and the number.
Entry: mm 18.6
